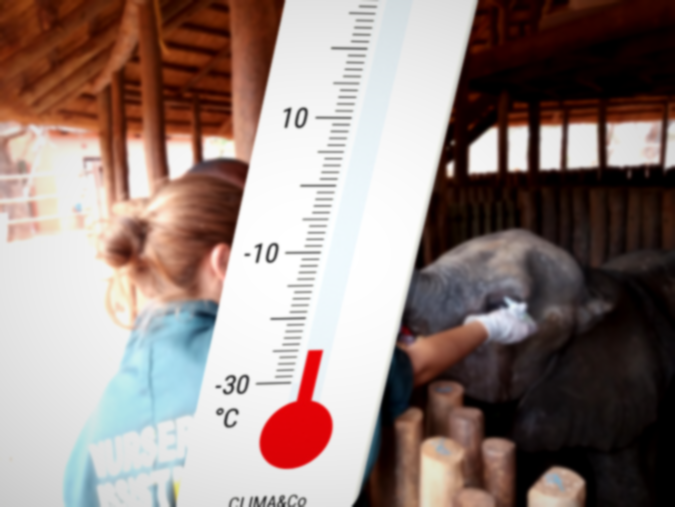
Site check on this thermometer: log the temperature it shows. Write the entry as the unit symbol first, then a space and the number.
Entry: °C -25
